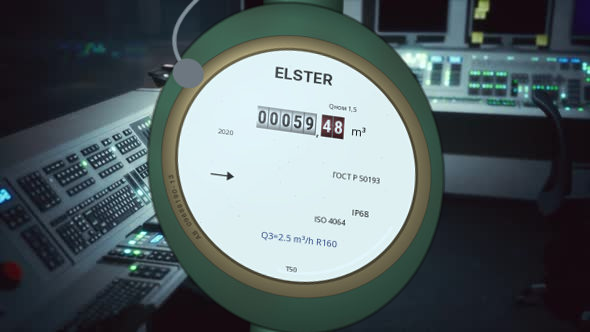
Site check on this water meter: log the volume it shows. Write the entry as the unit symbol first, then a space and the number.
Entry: m³ 59.48
